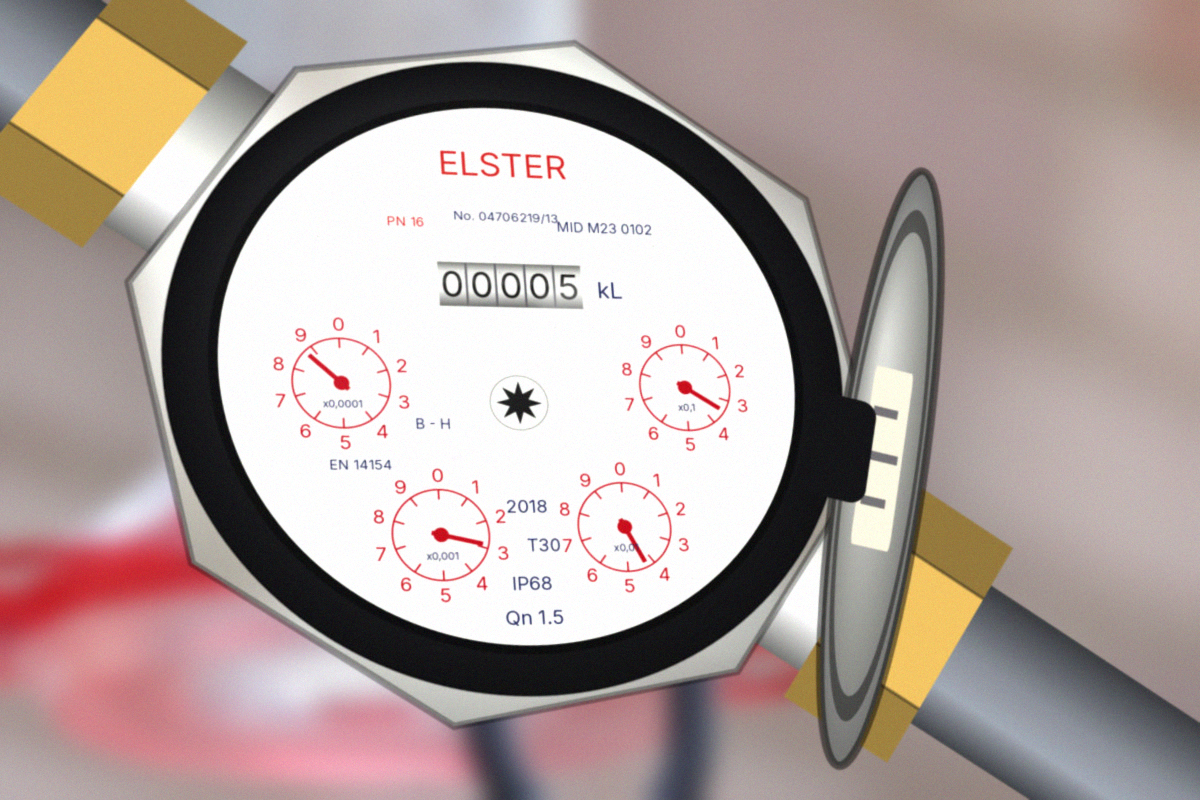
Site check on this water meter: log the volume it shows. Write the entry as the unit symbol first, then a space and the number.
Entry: kL 5.3428
